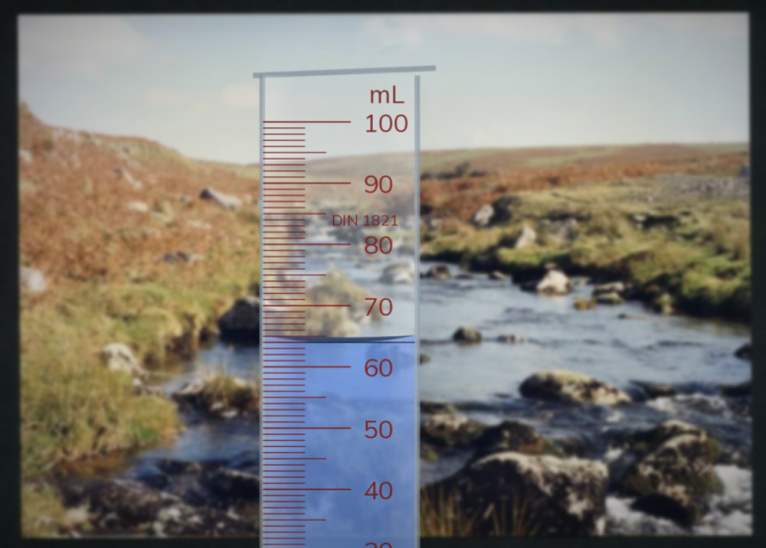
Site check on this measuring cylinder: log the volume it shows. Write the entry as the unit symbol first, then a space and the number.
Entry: mL 64
